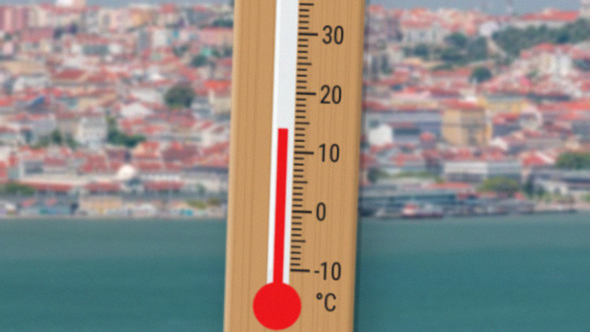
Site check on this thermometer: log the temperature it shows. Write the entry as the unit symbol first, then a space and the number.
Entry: °C 14
